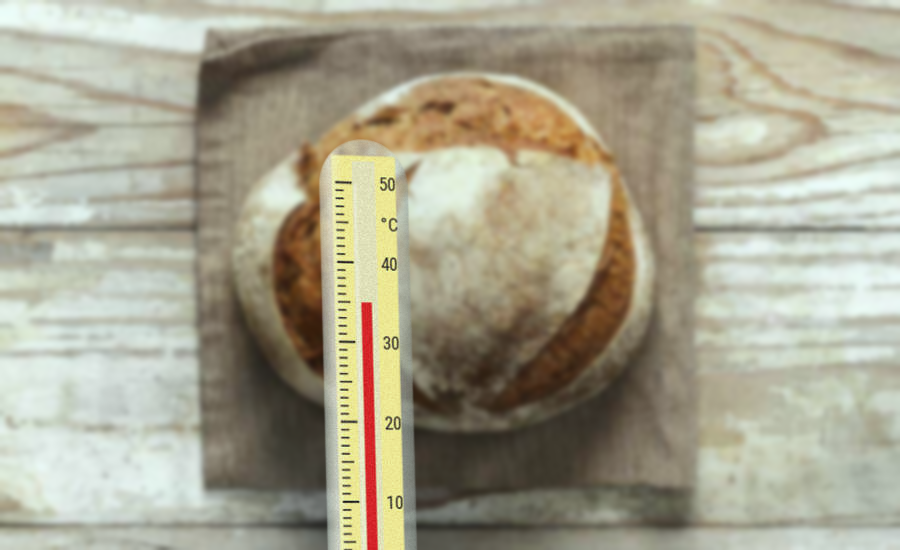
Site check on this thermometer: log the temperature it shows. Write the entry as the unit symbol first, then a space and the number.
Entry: °C 35
